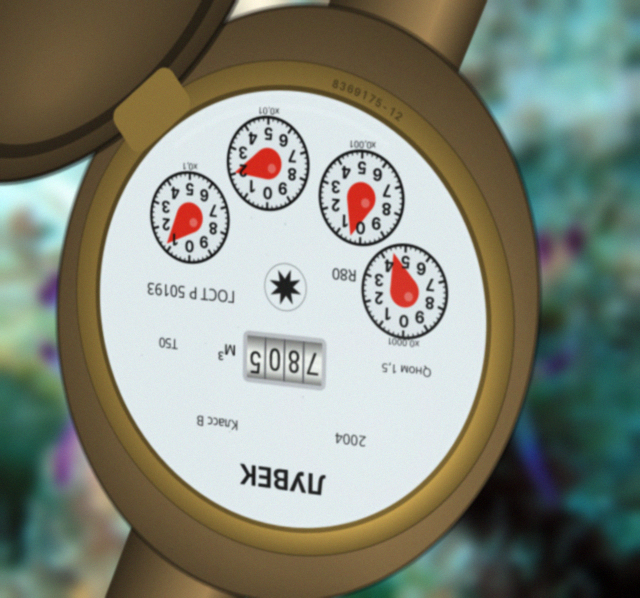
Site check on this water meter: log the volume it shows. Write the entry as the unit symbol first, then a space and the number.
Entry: m³ 7805.1204
